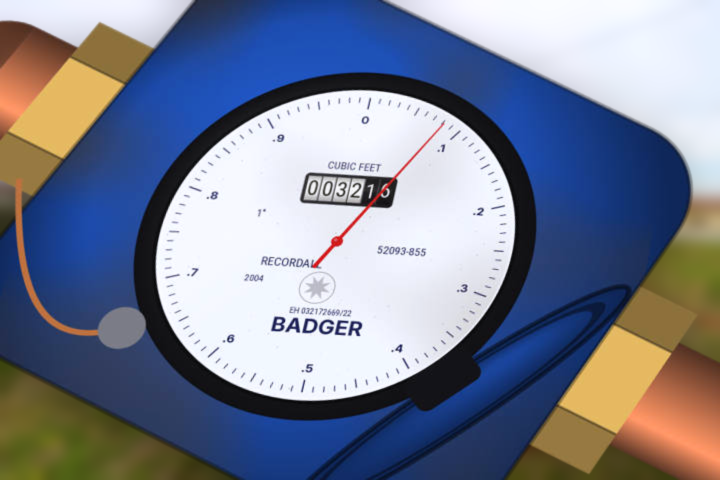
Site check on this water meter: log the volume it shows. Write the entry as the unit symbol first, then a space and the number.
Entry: ft³ 3216.08
